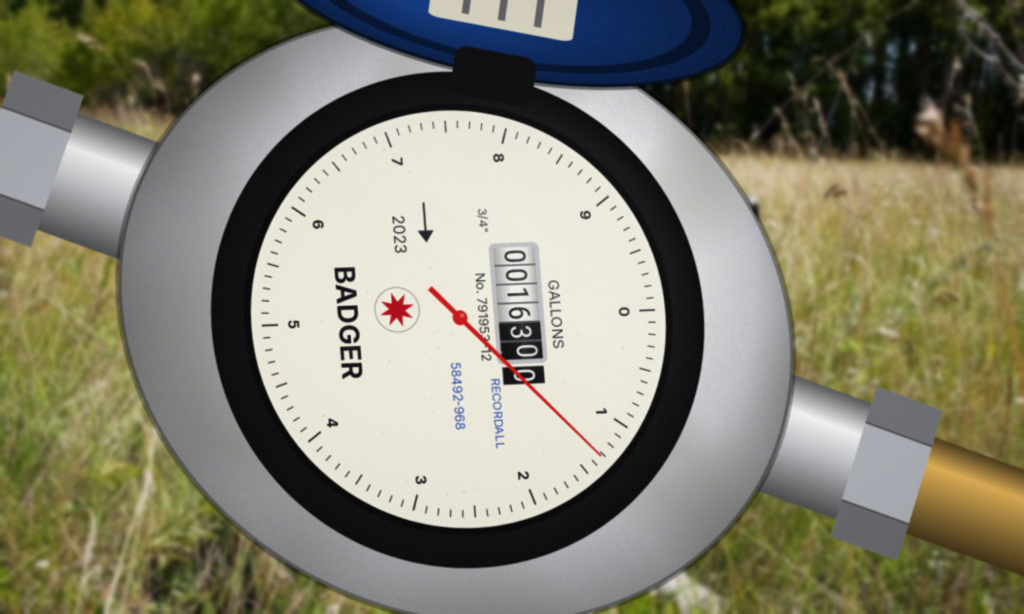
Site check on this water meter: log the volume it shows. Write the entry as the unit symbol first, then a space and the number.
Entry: gal 16301.3
